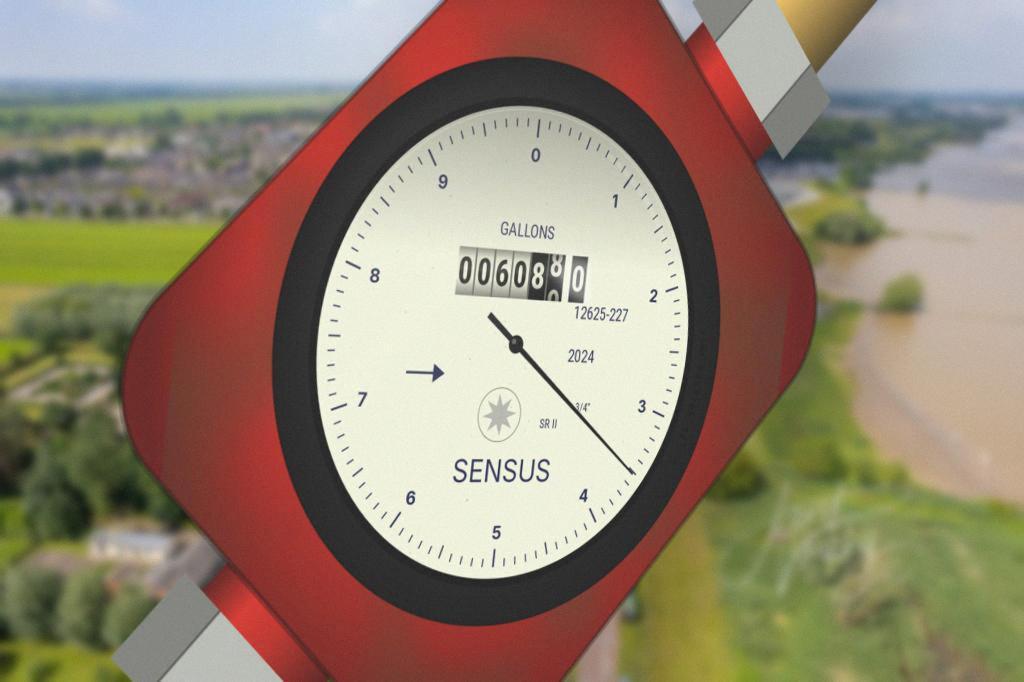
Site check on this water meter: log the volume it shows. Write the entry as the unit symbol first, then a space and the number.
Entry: gal 60883.5
